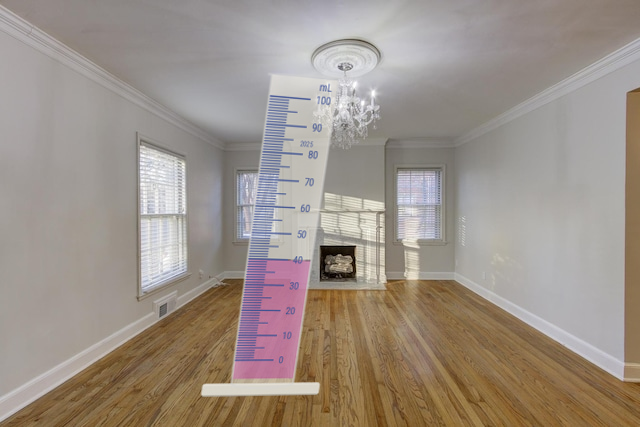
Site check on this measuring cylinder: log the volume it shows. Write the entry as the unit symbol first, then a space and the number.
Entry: mL 40
